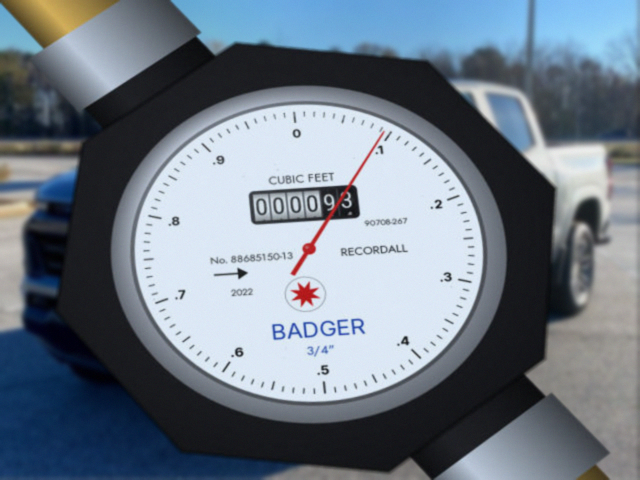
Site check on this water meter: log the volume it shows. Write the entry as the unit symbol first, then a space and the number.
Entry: ft³ 93.09
